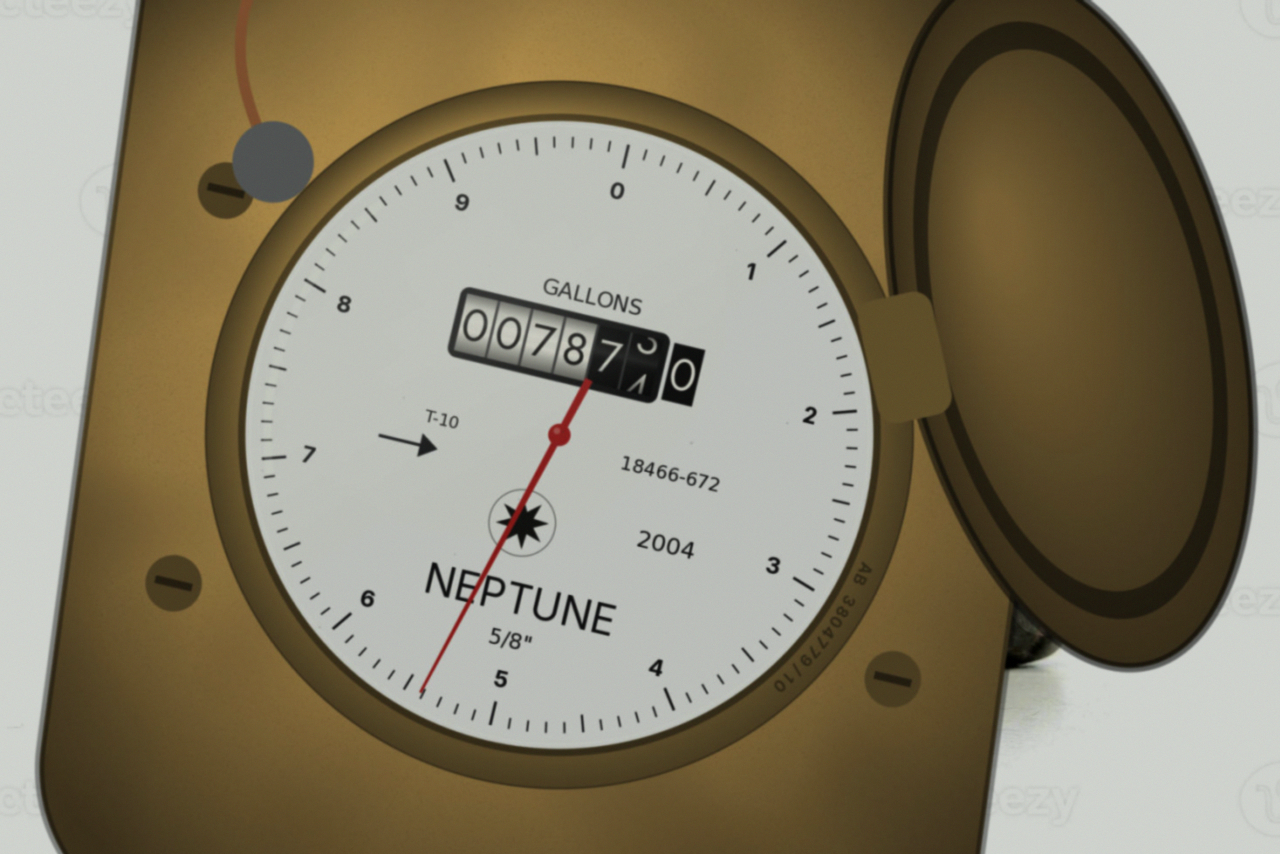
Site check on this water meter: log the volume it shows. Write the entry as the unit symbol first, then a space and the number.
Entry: gal 78735.4
